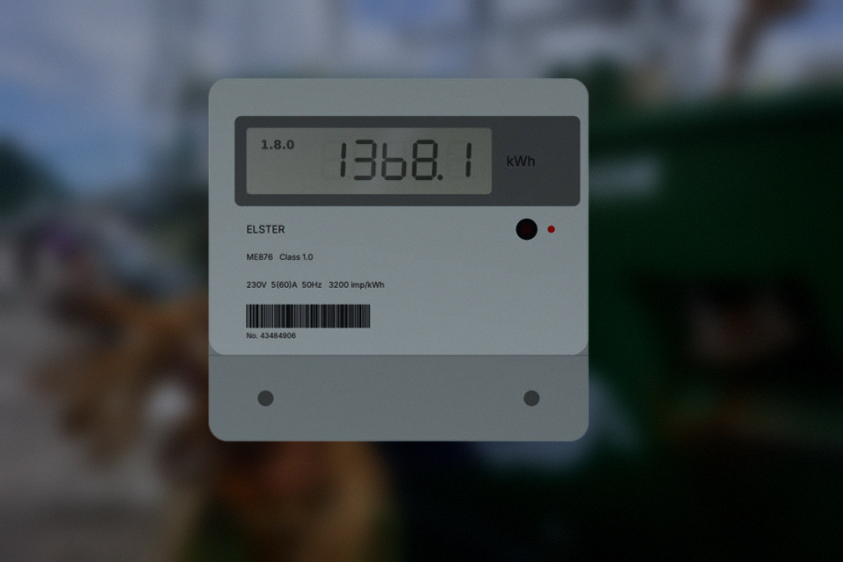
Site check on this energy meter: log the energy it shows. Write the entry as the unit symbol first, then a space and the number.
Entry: kWh 1368.1
